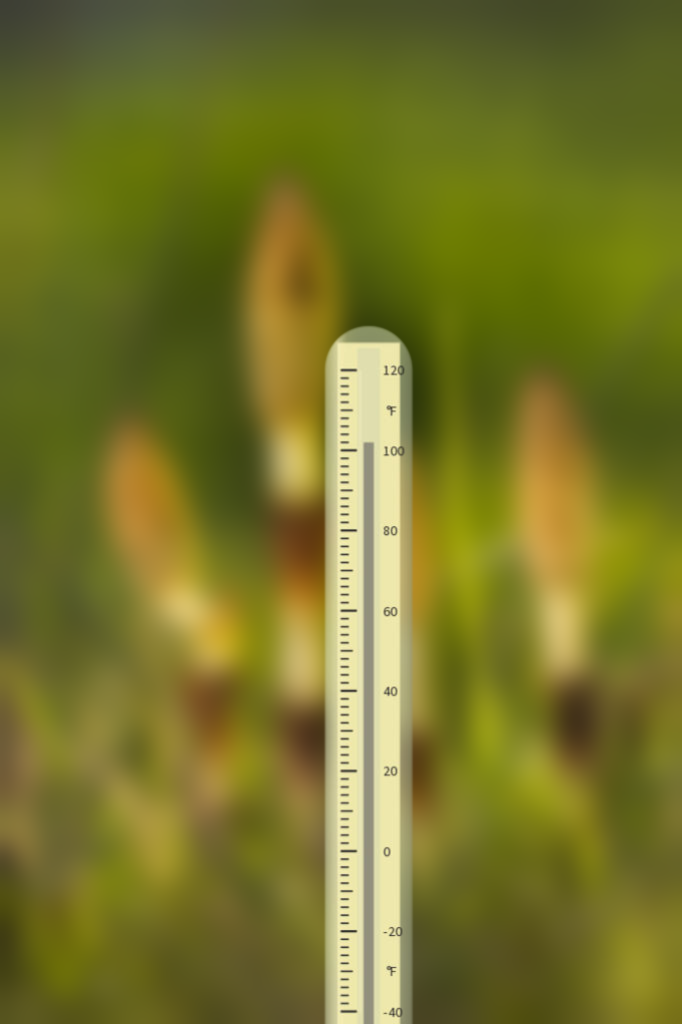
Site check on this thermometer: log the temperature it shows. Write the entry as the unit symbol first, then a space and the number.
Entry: °F 102
